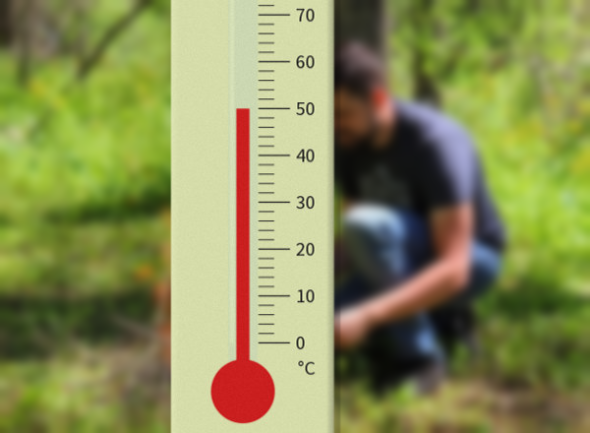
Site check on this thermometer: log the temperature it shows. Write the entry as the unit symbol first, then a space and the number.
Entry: °C 50
